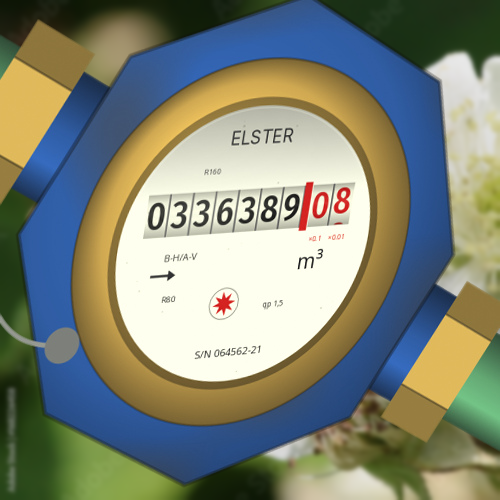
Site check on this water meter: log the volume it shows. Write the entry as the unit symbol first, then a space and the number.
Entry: m³ 336389.08
